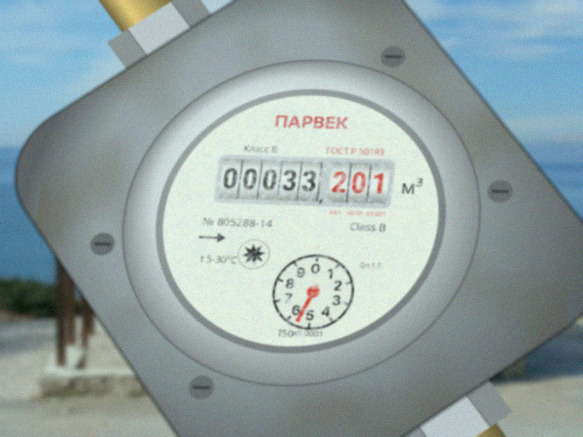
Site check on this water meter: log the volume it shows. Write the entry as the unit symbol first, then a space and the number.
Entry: m³ 33.2015
